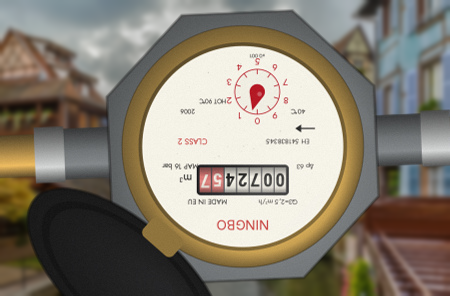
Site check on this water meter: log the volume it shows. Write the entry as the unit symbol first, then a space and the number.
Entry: m³ 724.570
